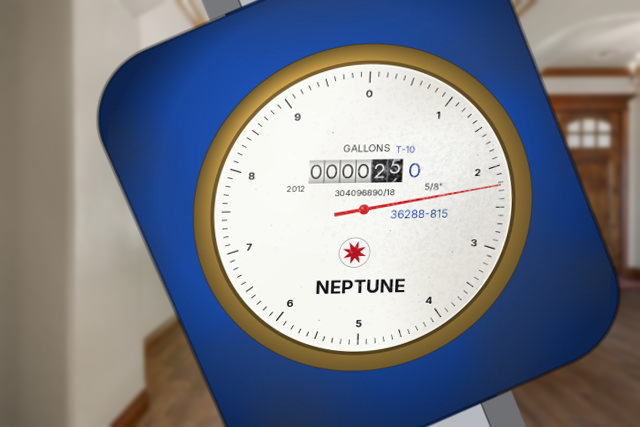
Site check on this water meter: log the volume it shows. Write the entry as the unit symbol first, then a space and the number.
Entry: gal 252.2
